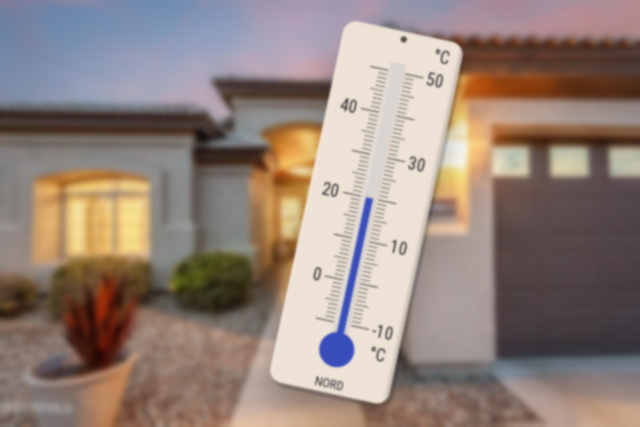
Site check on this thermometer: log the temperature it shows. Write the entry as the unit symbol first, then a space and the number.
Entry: °C 20
